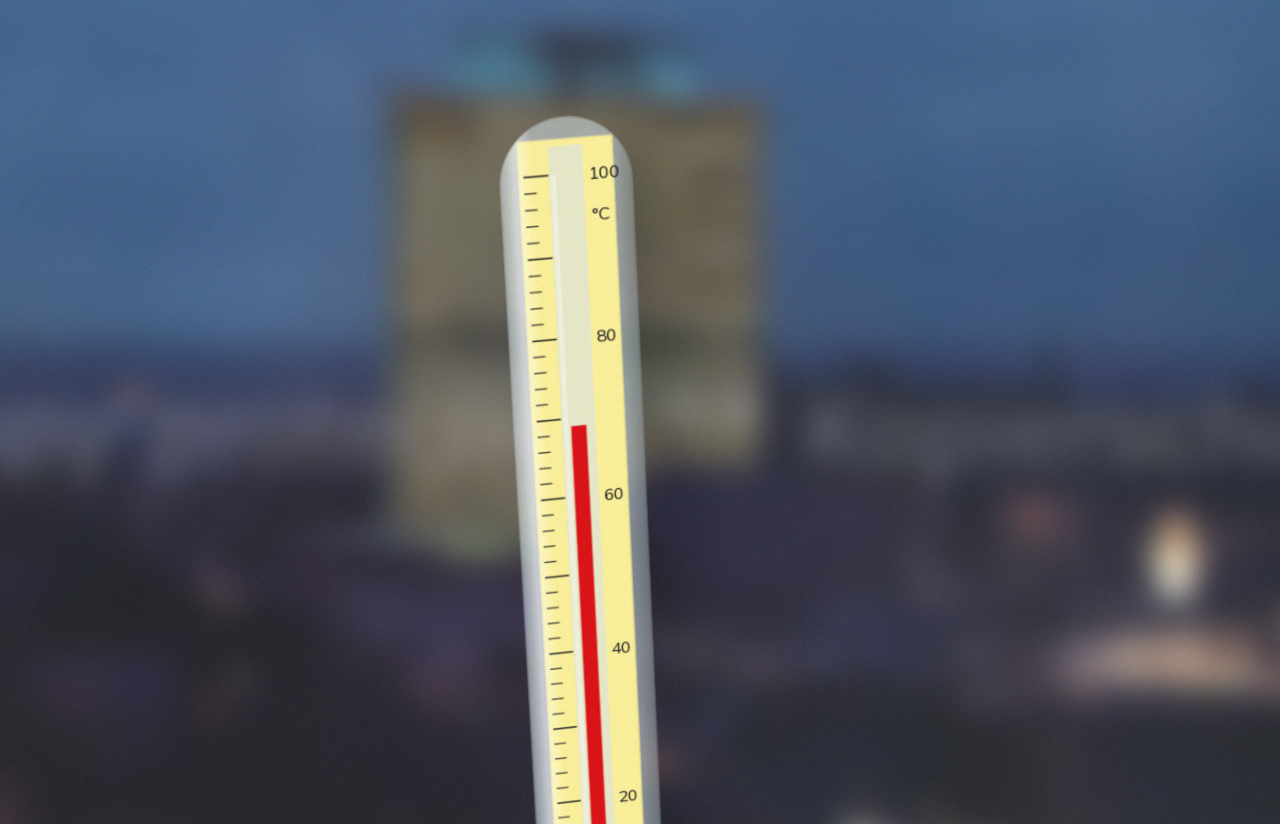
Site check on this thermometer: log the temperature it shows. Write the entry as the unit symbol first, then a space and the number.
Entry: °C 69
